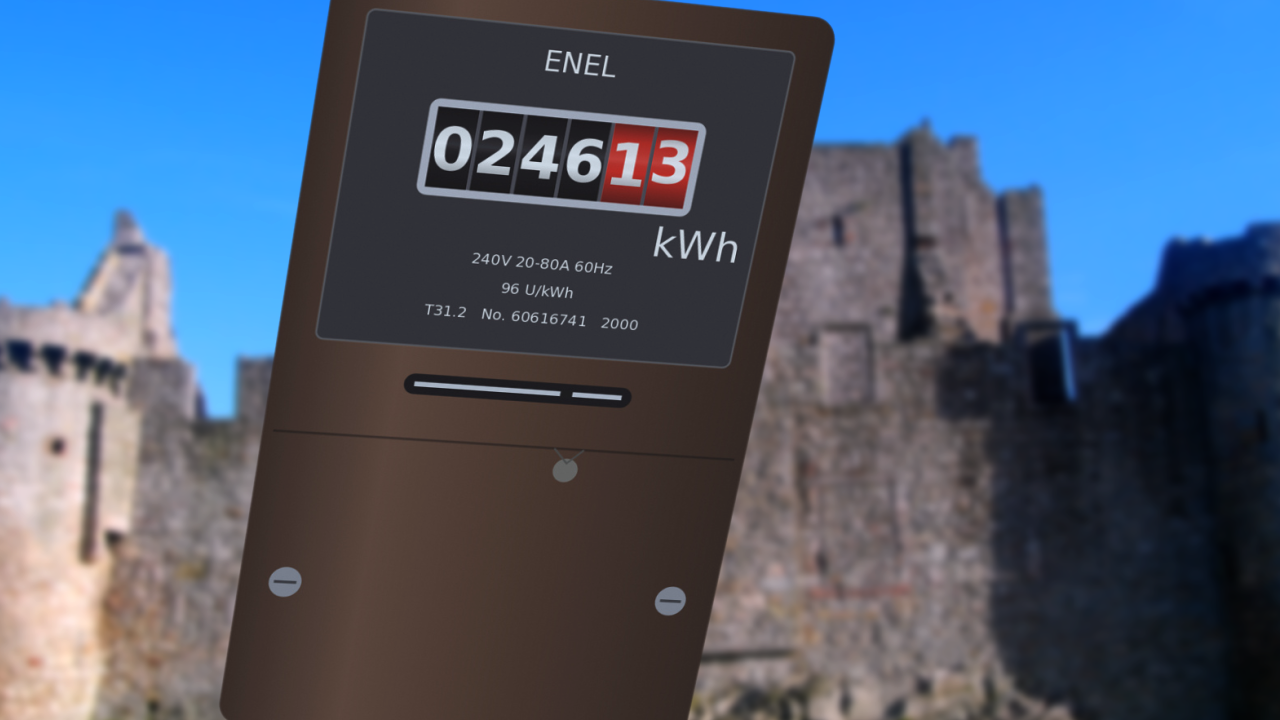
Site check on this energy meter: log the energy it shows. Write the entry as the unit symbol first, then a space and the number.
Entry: kWh 246.13
